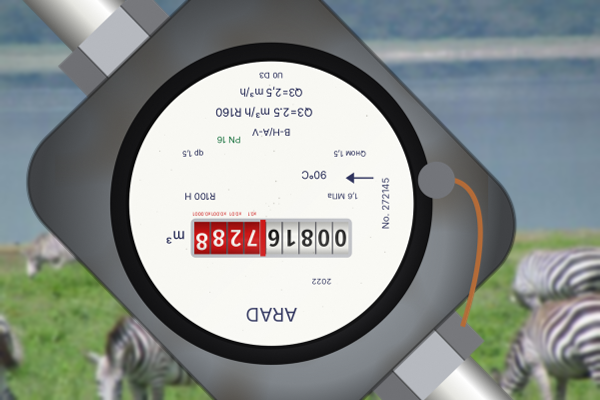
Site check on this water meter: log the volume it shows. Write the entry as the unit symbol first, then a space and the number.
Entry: m³ 816.7288
